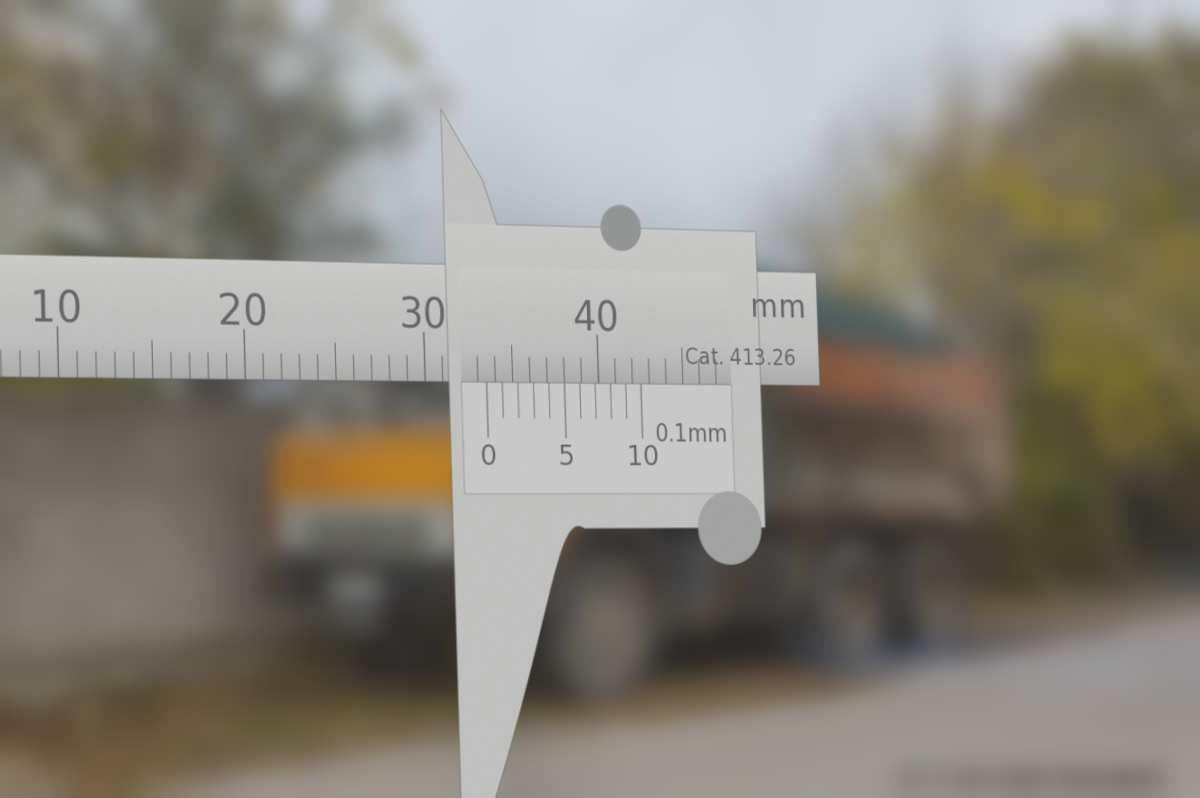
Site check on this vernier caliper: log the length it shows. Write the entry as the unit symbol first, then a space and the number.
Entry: mm 33.5
